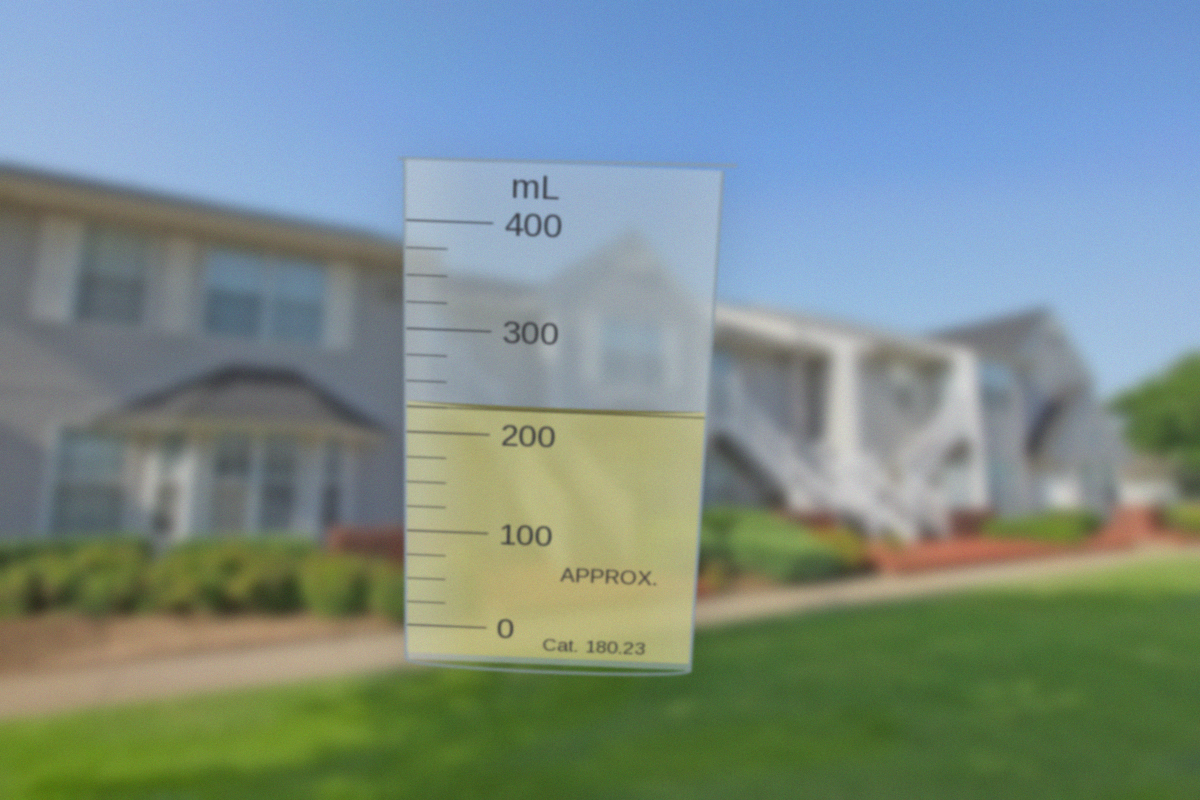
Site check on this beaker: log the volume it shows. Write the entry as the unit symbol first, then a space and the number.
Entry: mL 225
